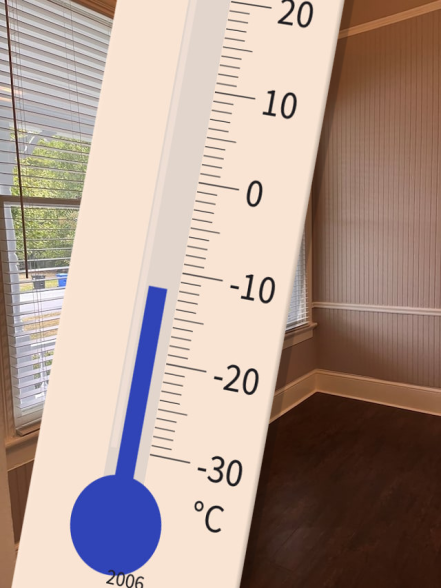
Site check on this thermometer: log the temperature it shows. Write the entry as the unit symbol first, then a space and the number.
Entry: °C -12
